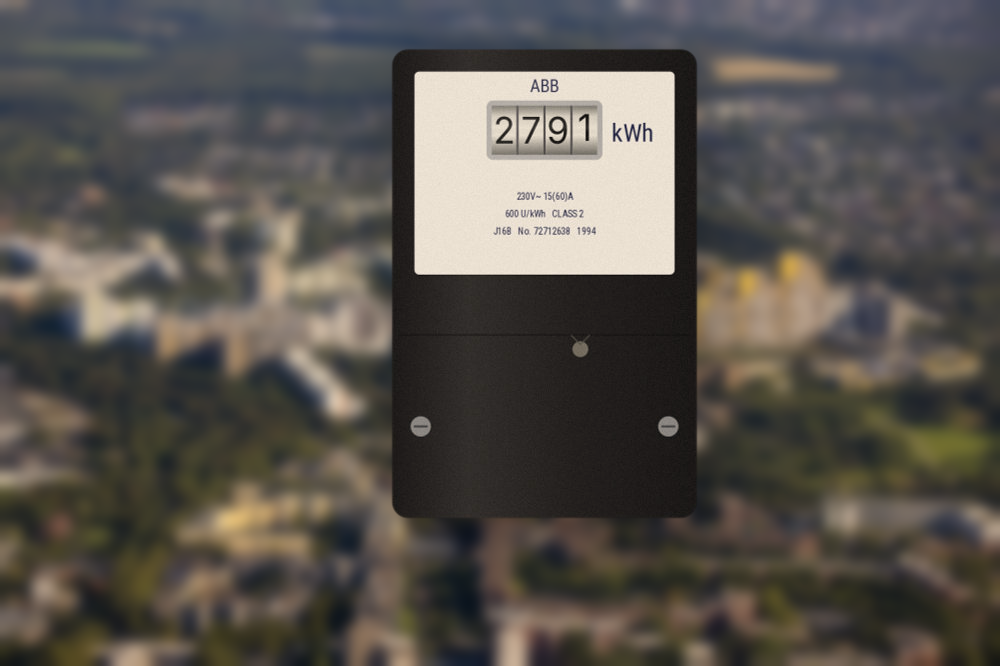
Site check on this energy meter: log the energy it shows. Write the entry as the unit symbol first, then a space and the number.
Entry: kWh 2791
